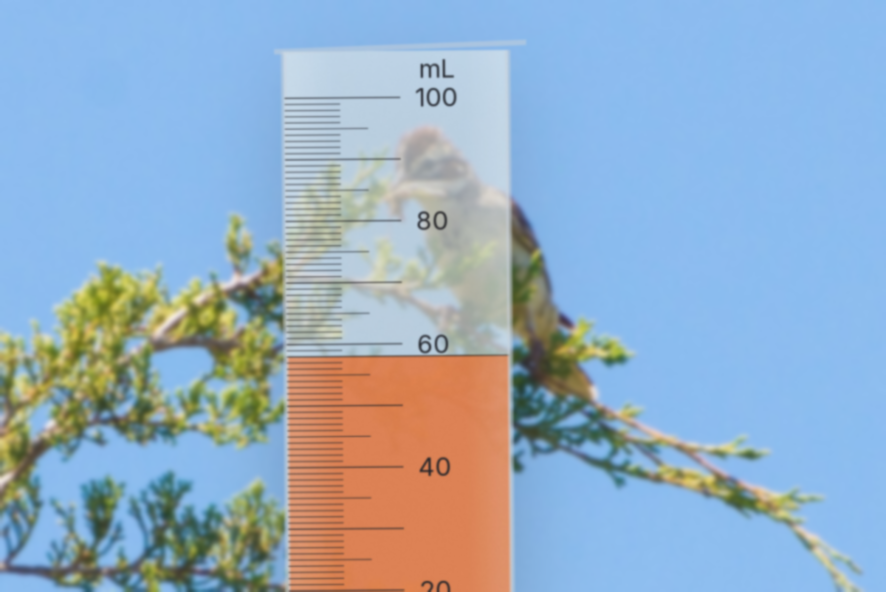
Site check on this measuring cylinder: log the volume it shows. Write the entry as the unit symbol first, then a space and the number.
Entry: mL 58
